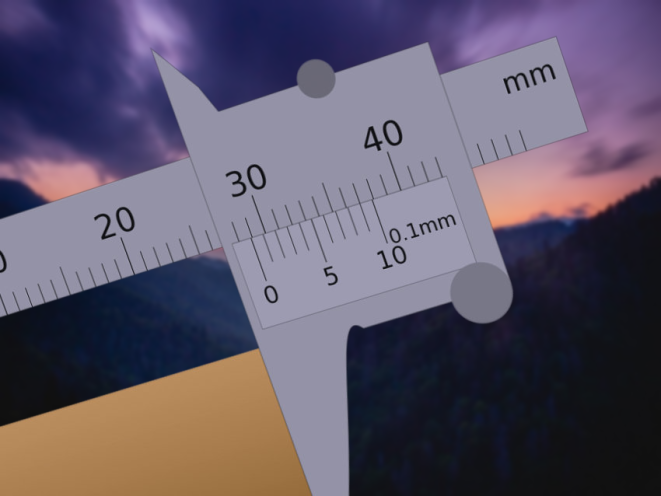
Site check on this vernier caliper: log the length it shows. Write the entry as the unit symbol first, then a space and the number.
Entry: mm 28.9
